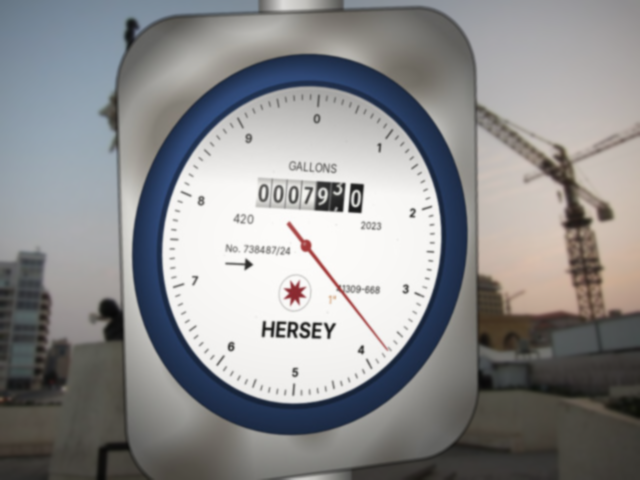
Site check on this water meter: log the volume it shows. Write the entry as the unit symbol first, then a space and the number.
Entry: gal 7933.7
